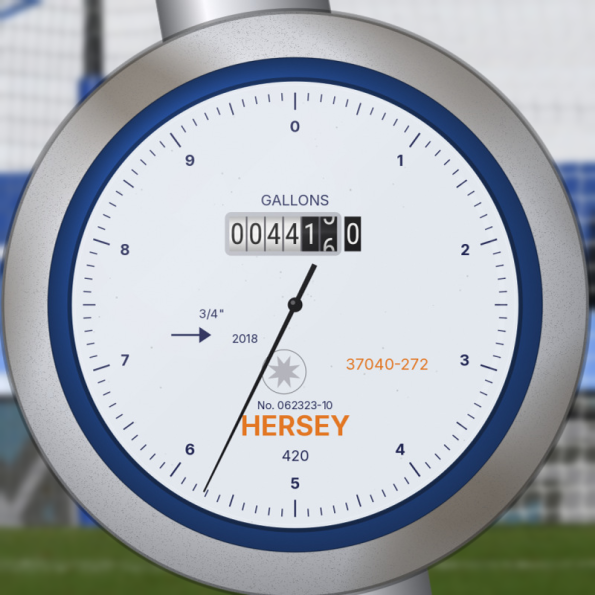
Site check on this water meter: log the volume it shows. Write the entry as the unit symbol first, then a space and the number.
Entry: gal 44155.7
